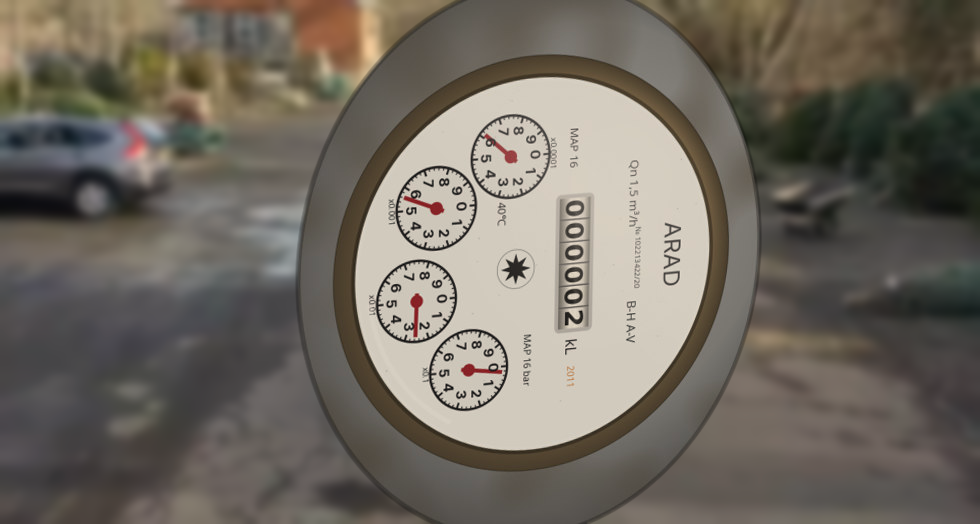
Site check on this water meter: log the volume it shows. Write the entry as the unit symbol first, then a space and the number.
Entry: kL 2.0256
